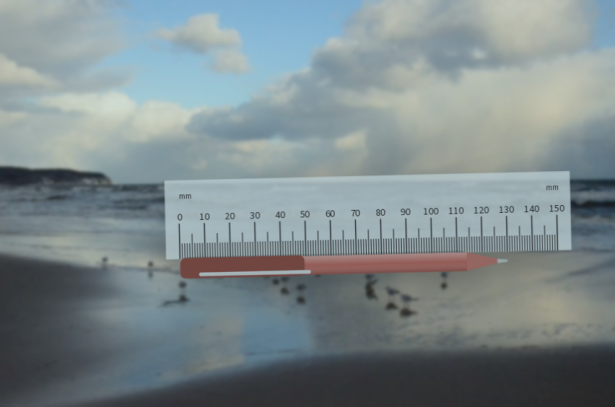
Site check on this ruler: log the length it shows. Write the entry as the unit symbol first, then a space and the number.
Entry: mm 130
